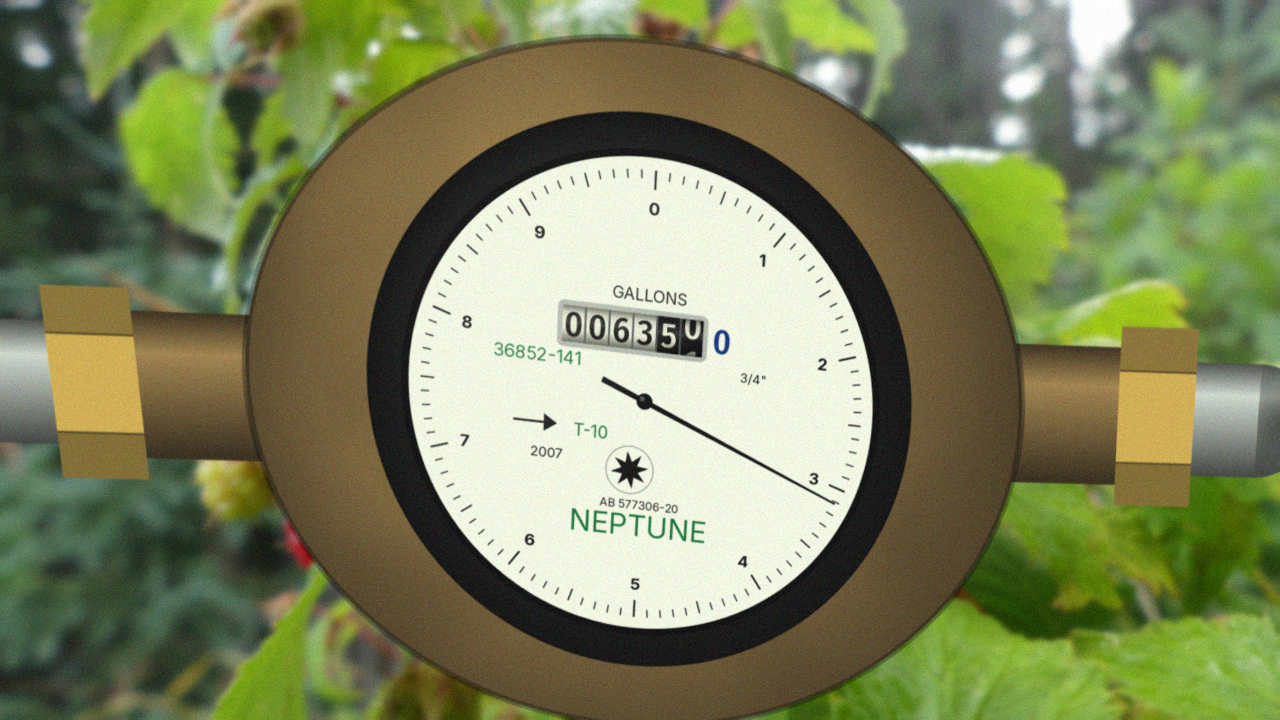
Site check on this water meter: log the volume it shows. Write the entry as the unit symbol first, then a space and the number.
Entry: gal 63503.1
